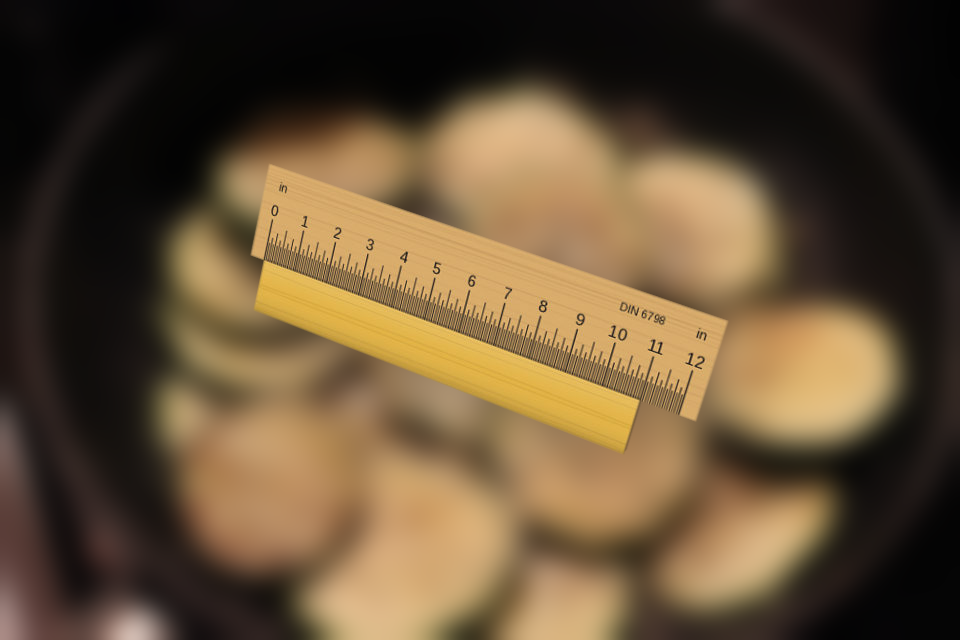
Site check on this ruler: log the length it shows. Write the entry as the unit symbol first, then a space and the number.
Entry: in 11
